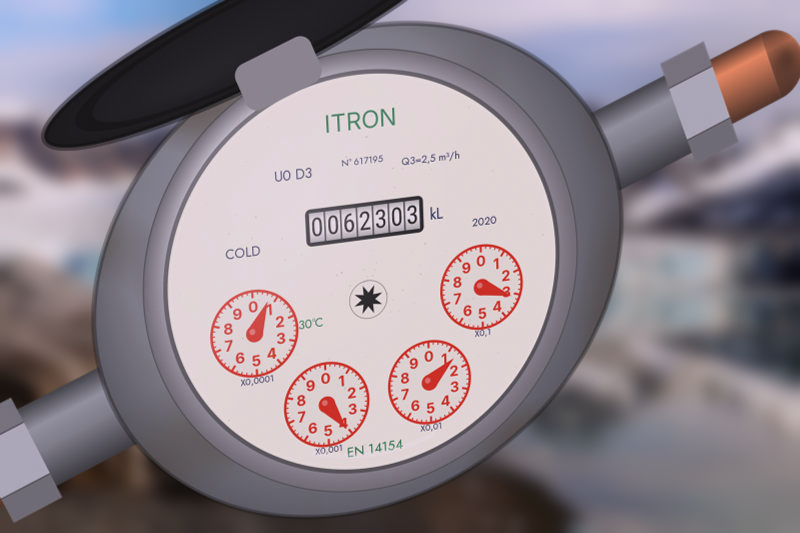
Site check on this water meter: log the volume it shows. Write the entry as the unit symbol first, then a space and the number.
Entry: kL 62303.3140
